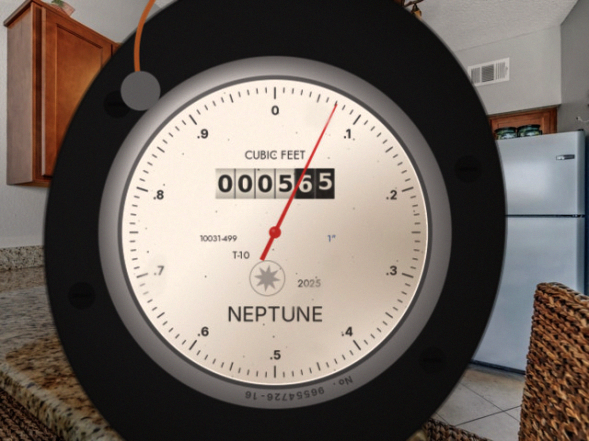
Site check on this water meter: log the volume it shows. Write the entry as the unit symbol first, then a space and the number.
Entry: ft³ 565.07
